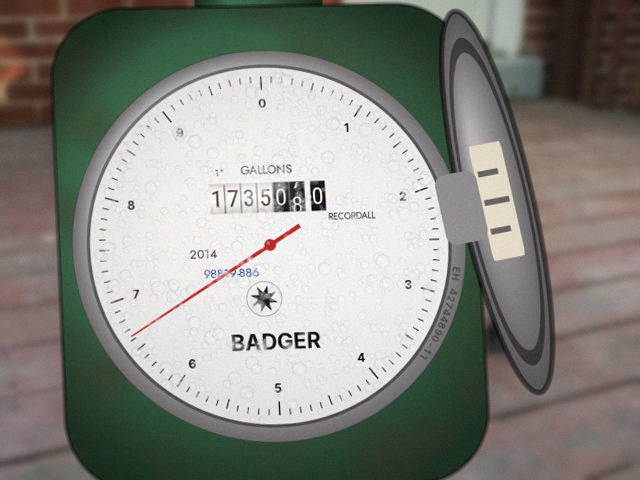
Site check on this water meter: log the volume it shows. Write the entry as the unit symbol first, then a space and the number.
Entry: gal 1735076.6
